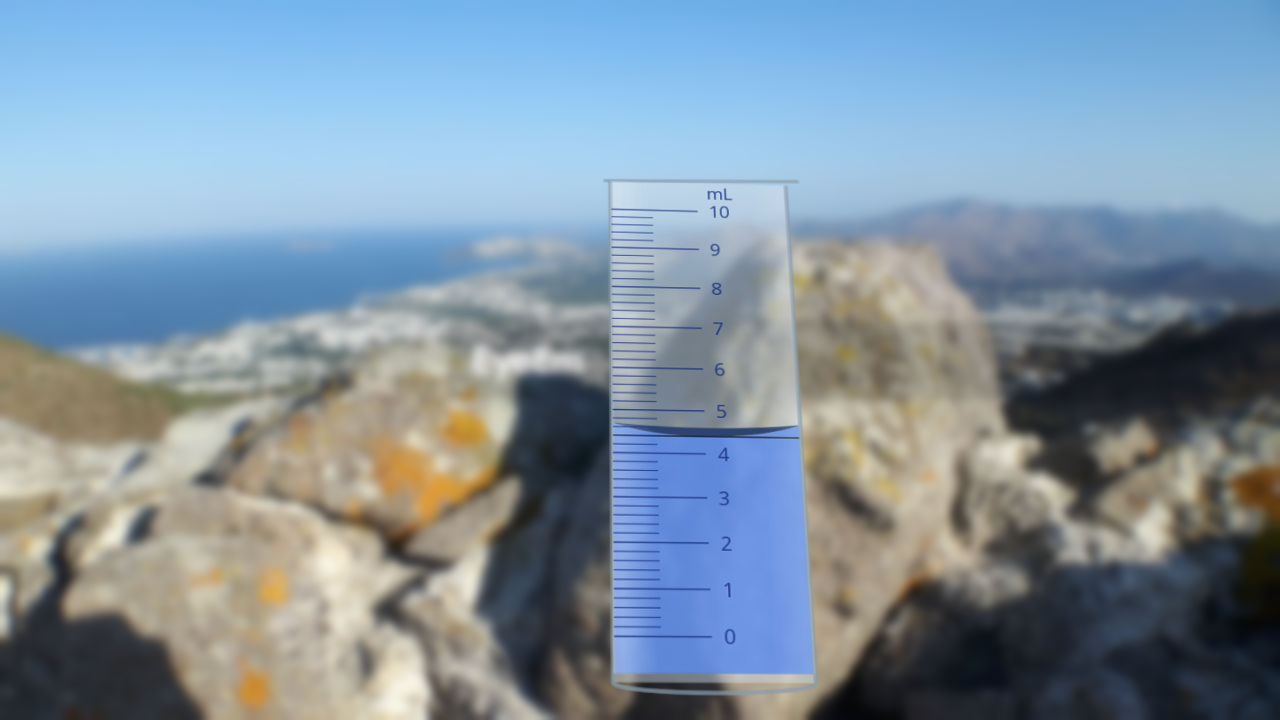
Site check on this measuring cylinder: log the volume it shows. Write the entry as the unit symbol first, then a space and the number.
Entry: mL 4.4
